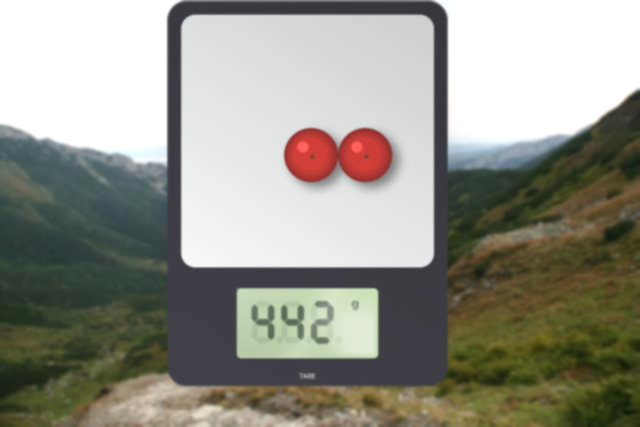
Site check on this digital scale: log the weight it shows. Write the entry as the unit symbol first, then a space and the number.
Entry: g 442
